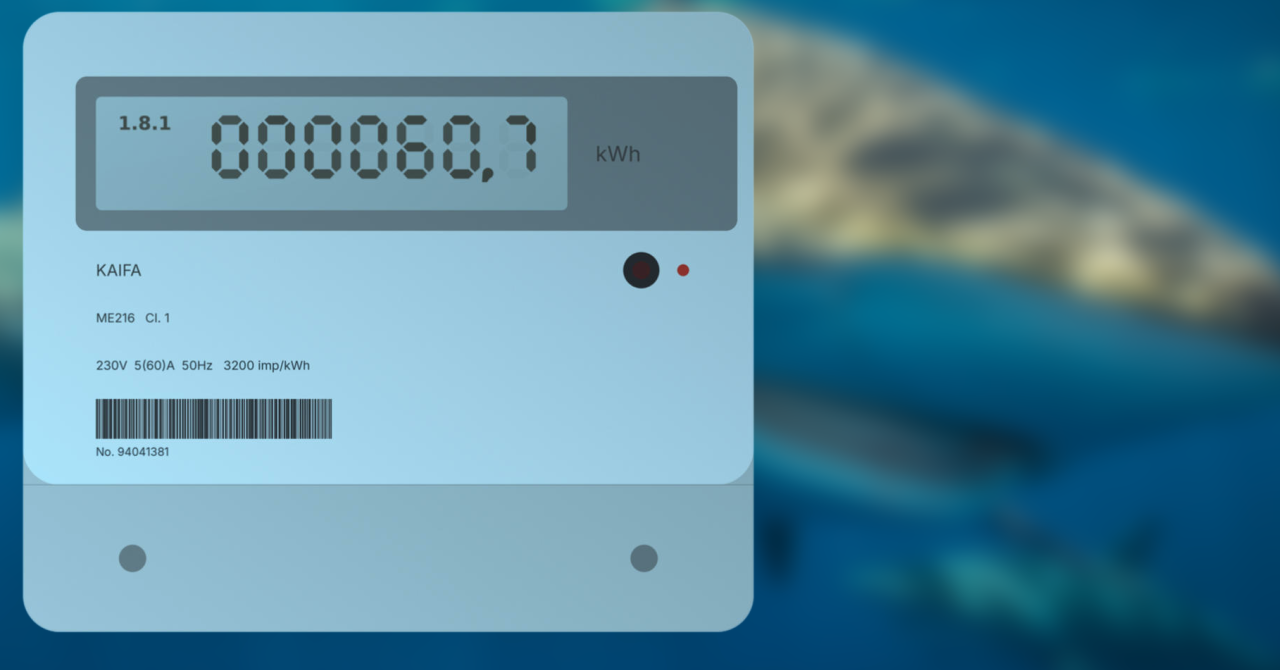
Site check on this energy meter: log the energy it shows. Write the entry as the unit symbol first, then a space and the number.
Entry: kWh 60.7
